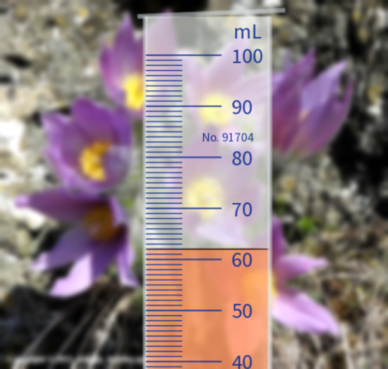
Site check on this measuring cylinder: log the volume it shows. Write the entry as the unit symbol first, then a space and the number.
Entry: mL 62
